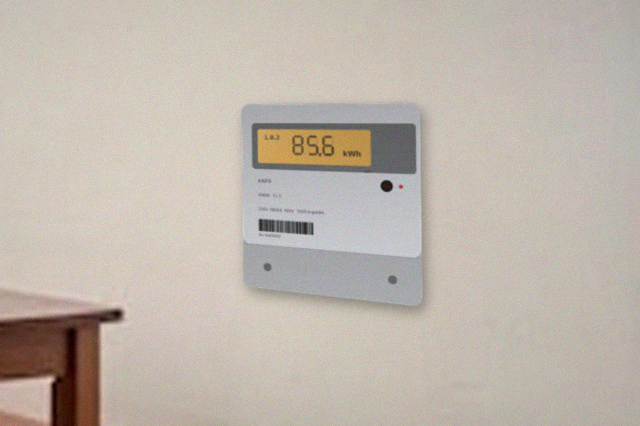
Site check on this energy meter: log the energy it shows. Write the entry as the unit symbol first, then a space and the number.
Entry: kWh 85.6
